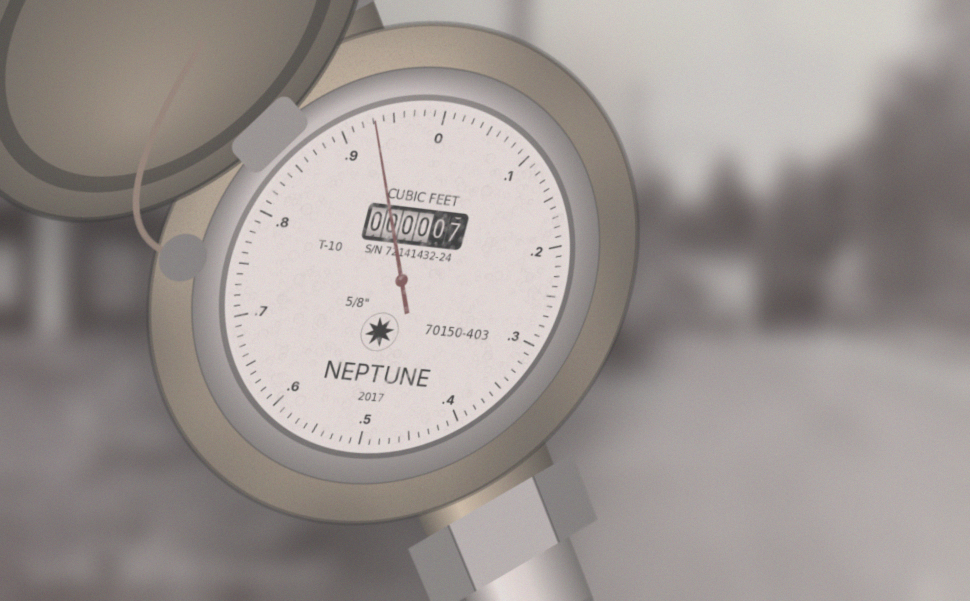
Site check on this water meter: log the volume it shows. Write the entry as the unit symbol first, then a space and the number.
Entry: ft³ 6.93
